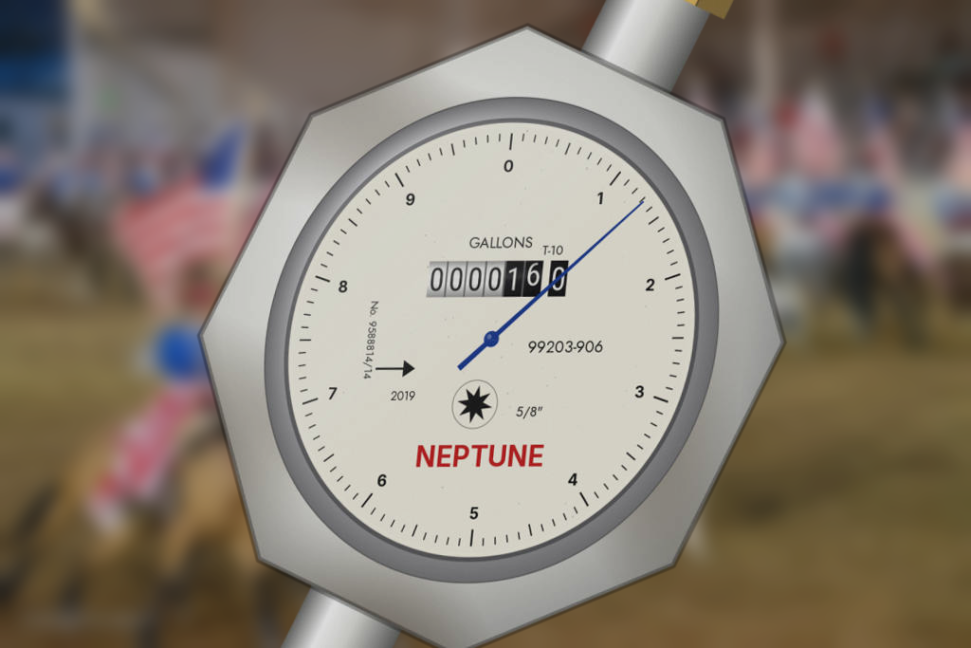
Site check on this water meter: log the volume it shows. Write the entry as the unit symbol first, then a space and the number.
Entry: gal 161.3
